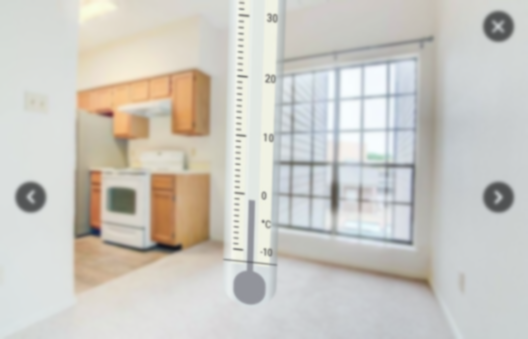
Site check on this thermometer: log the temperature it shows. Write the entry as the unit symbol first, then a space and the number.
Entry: °C -1
